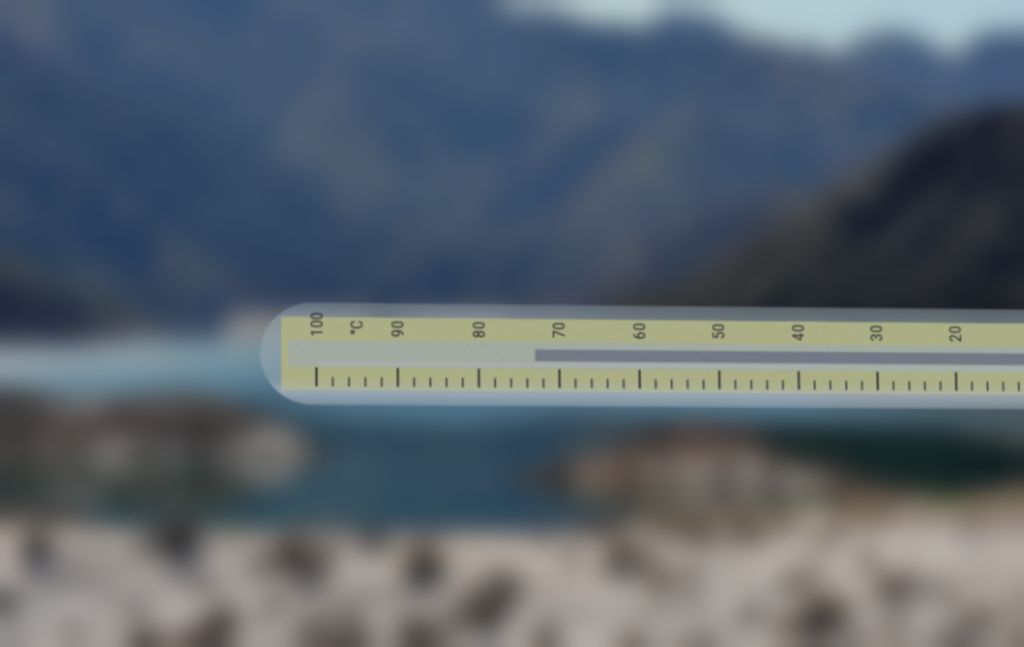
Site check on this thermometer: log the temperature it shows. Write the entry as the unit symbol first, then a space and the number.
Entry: °C 73
